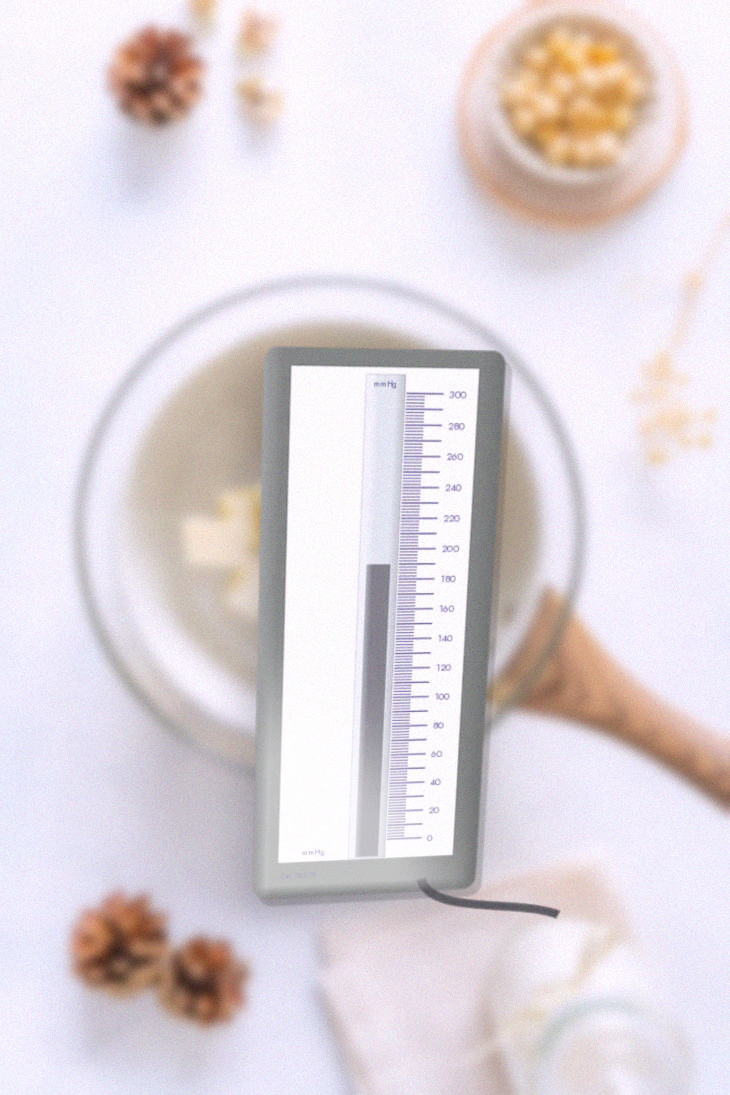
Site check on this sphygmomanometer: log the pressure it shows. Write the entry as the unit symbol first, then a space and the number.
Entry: mmHg 190
